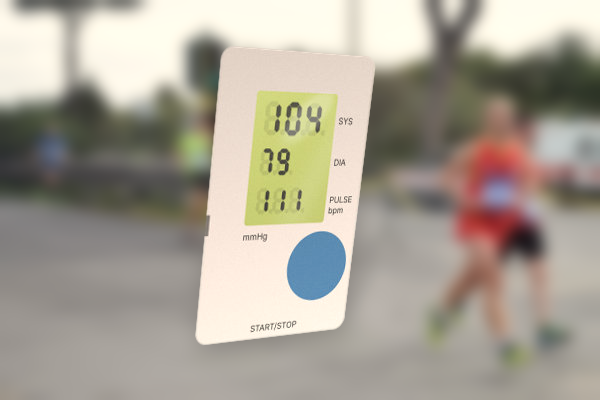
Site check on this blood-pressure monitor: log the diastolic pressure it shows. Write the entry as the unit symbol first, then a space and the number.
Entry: mmHg 79
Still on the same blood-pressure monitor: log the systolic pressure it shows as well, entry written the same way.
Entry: mmHg 104
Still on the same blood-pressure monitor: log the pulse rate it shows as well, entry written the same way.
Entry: bpm 111
